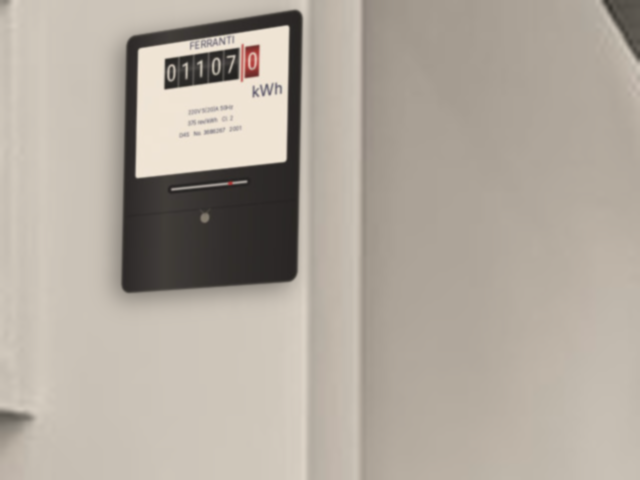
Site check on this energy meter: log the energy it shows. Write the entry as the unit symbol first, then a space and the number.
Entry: kWh 1107.0
